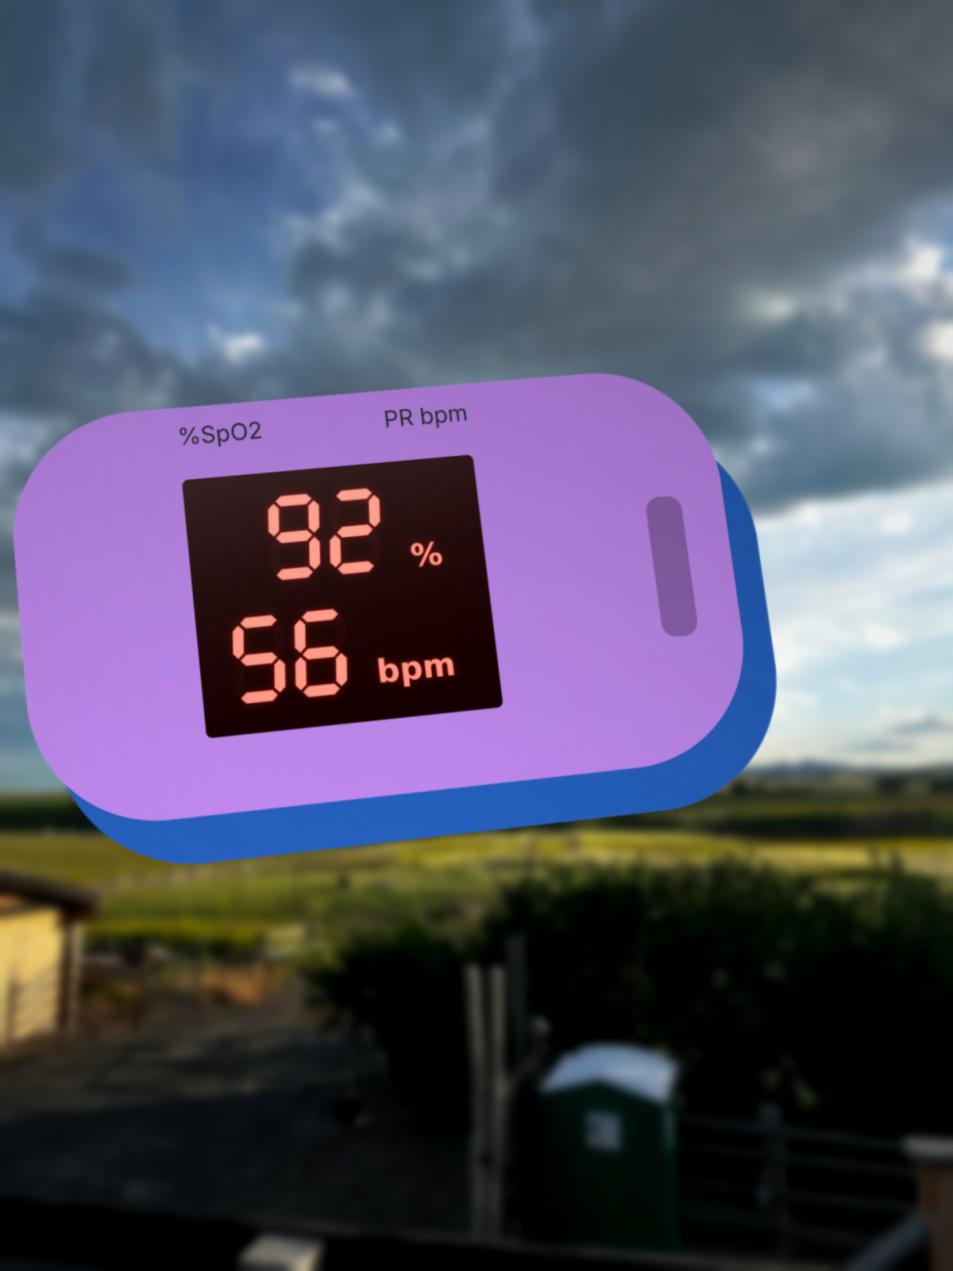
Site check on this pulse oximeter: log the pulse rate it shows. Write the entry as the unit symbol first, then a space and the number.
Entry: bpm 56
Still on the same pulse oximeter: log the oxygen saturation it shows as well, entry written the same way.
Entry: % 92
